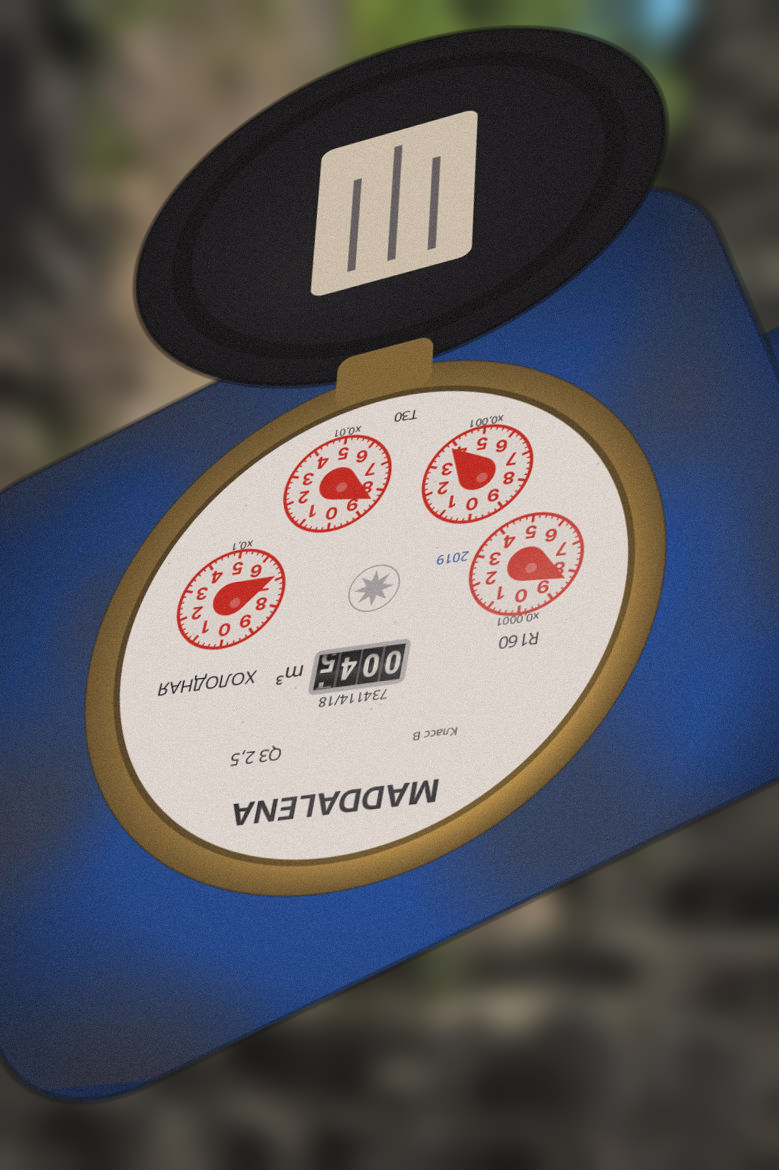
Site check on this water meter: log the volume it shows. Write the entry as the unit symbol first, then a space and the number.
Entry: m³ 44.6838
